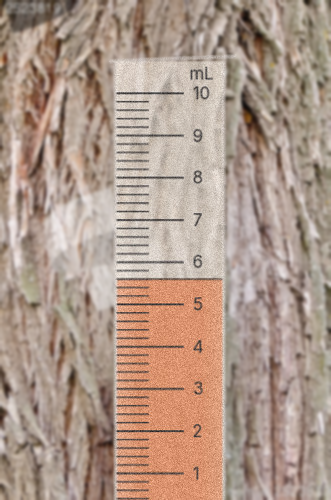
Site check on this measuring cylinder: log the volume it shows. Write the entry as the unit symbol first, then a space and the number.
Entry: mL 5.6
